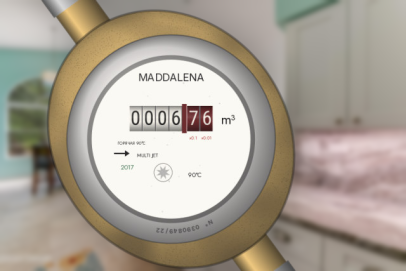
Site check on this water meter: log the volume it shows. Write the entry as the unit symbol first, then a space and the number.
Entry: m³ 6.76
